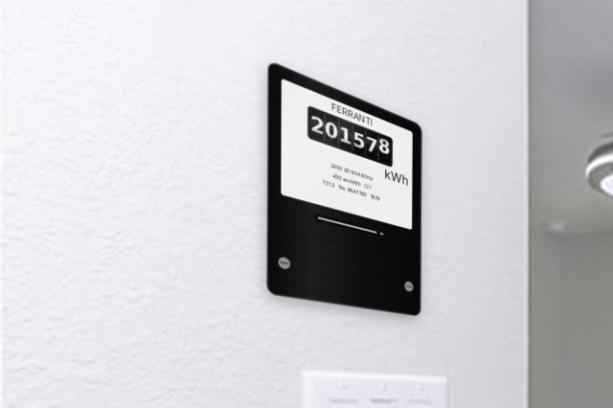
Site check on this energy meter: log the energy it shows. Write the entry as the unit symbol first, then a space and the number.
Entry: kWh 201578
